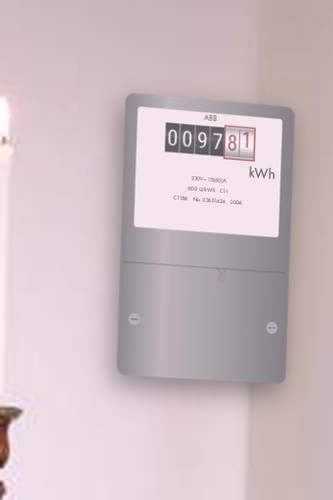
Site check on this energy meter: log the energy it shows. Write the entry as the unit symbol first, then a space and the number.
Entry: kWh 97.81
